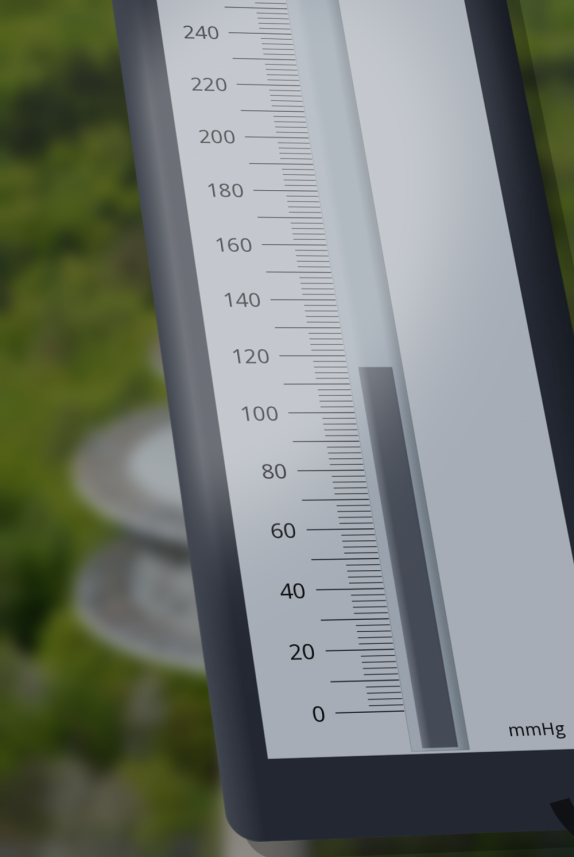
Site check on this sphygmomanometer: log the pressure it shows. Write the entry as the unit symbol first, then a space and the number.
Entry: mmHg 116
